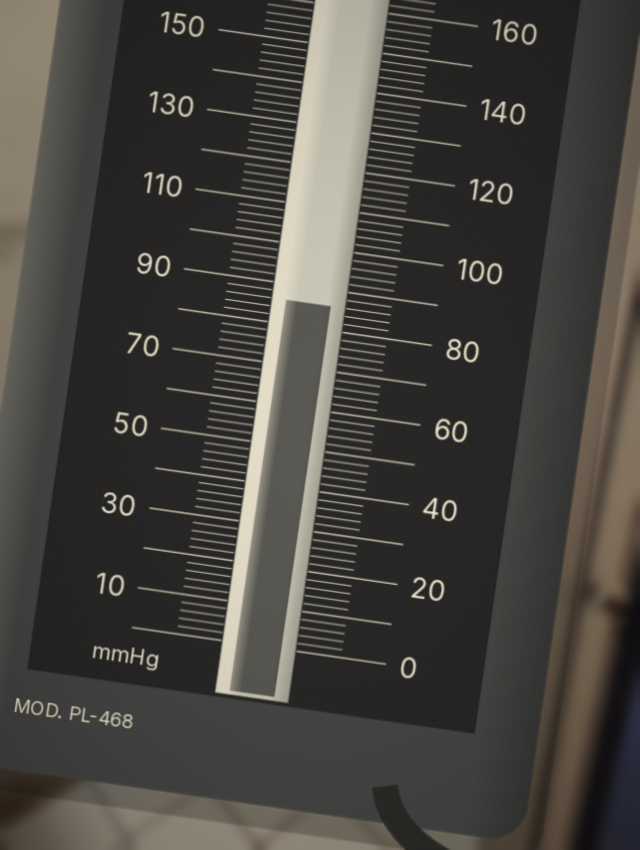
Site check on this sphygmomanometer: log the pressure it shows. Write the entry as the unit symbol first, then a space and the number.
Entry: mmHg 86
